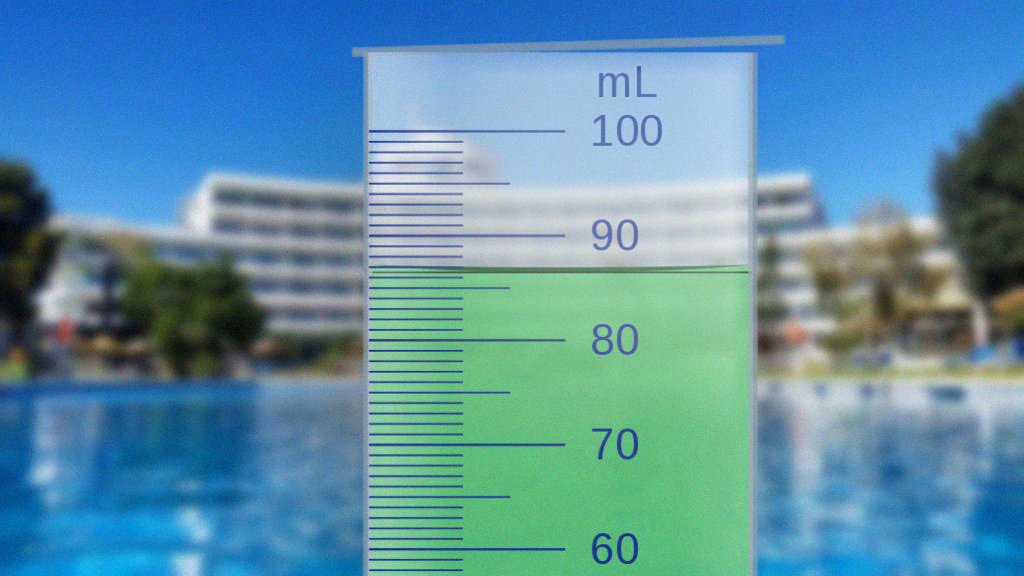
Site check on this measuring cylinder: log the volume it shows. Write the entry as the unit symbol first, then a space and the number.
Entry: mL 86.5
